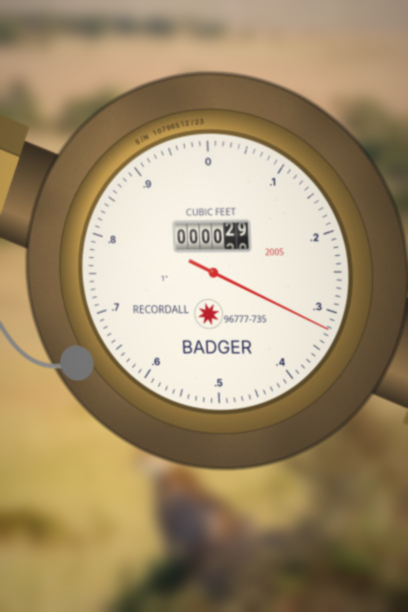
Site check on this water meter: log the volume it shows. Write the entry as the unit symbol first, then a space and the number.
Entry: ft³ 29.32
